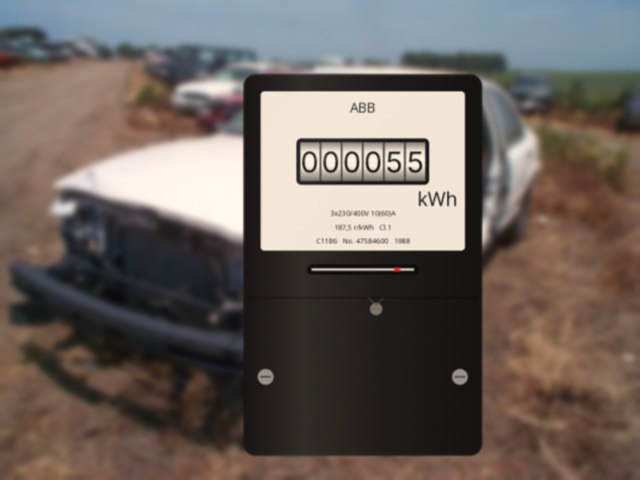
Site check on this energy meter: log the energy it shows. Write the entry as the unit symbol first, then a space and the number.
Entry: kWh 55
